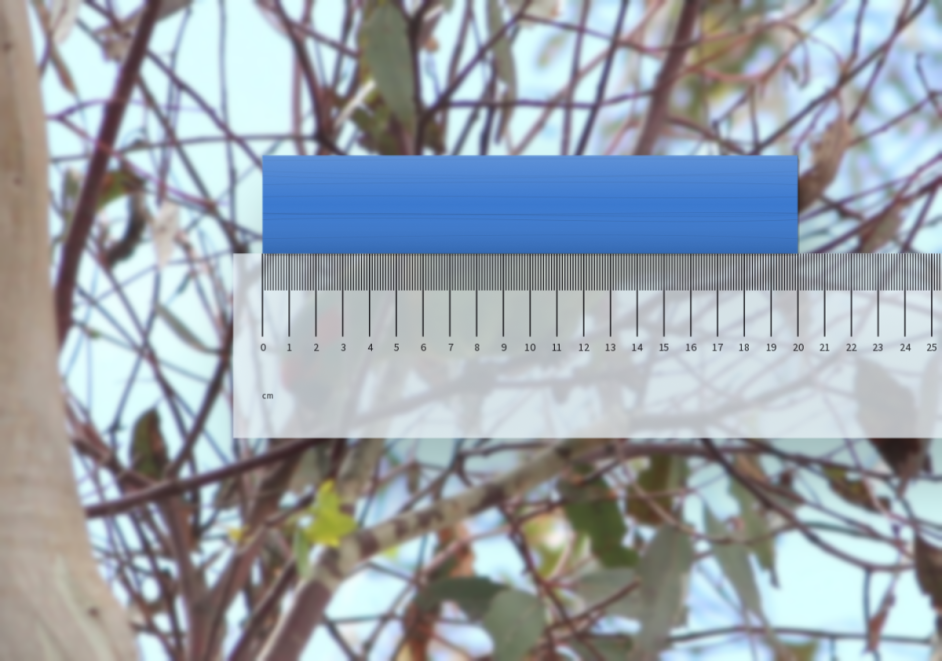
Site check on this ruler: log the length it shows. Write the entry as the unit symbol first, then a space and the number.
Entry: cm 20
